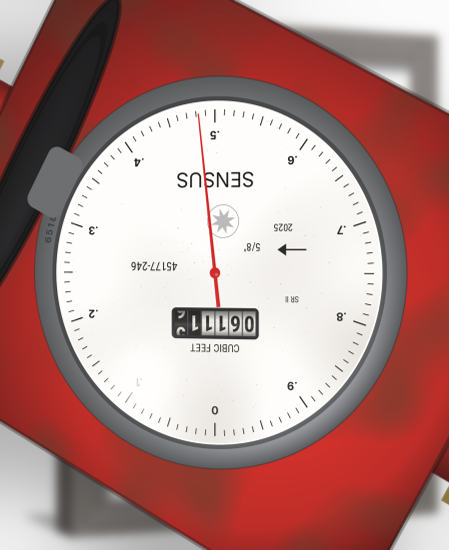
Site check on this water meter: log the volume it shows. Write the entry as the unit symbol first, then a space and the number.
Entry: ft³ 61115.48
